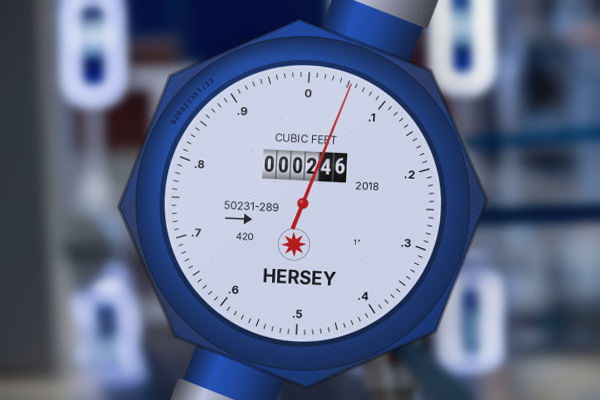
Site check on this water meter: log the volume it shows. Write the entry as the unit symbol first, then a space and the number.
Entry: ft³ 246.05
